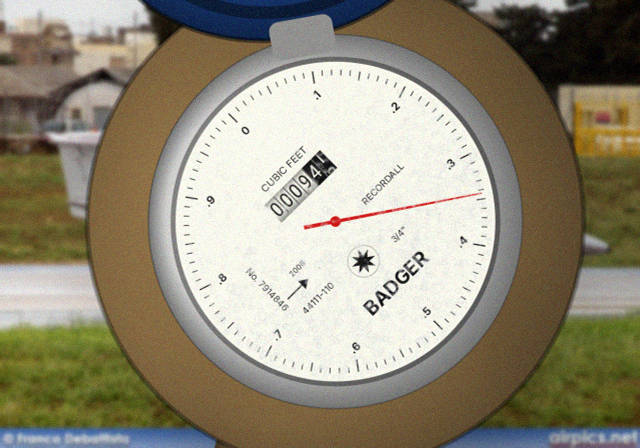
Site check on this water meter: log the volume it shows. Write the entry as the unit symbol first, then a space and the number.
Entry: ft³ 941.34
